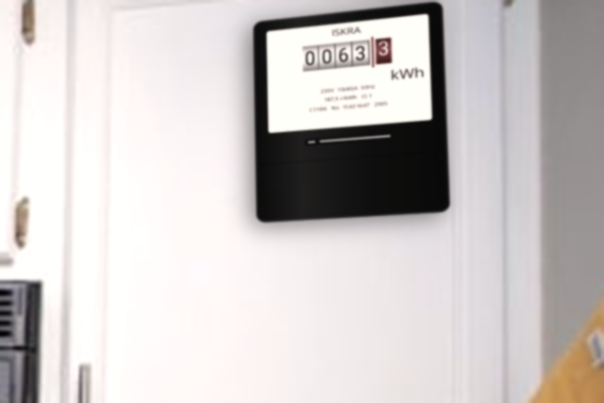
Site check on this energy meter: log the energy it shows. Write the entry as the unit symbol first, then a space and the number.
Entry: kWh 63.3
